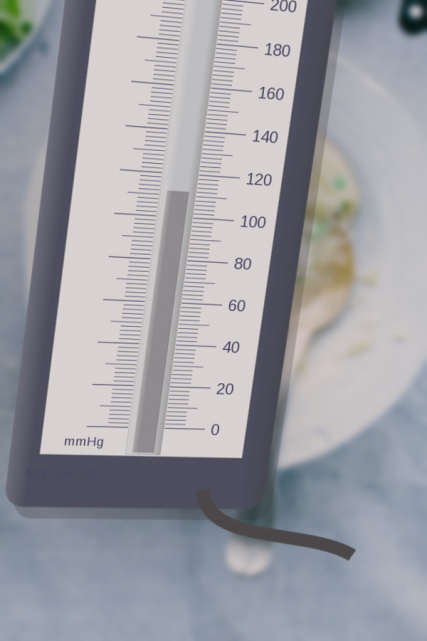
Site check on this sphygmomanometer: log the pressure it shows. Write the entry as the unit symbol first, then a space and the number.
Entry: mmHg 112
